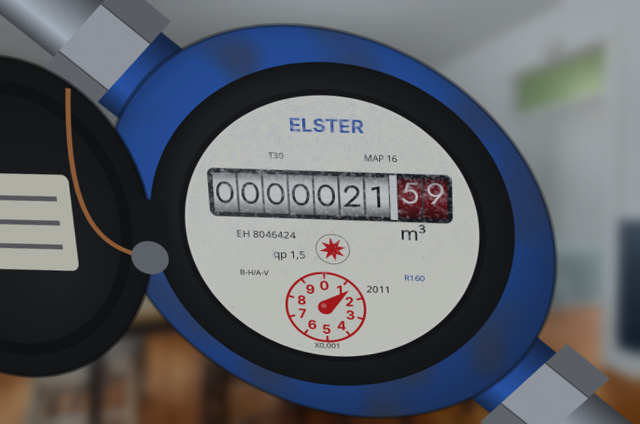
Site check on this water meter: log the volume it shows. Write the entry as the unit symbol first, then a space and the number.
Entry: m³ 21.591
